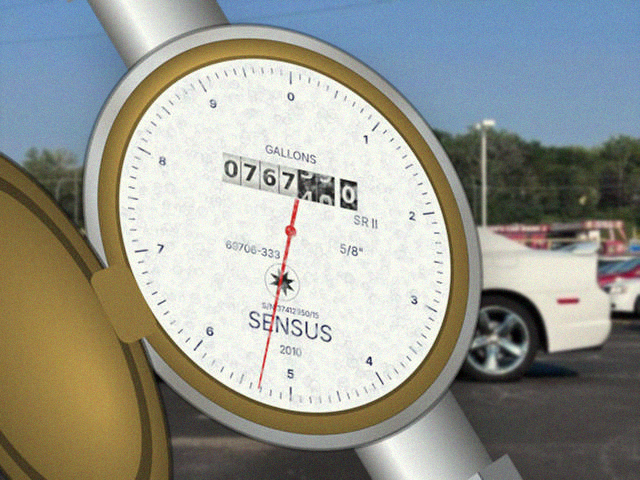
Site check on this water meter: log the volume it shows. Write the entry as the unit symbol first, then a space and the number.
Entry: gal 767395.3
